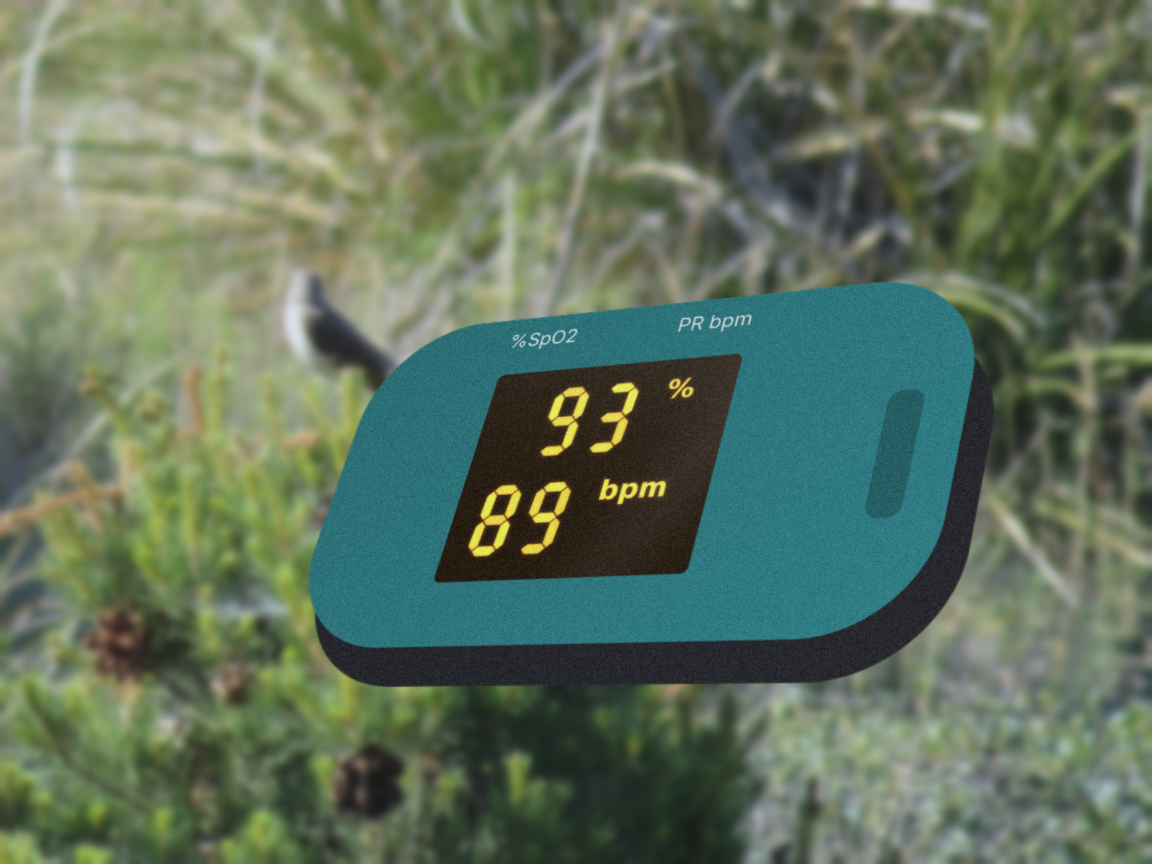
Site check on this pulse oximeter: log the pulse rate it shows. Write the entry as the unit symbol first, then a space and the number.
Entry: bpm 89
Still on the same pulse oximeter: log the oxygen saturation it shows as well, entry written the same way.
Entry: % 93
